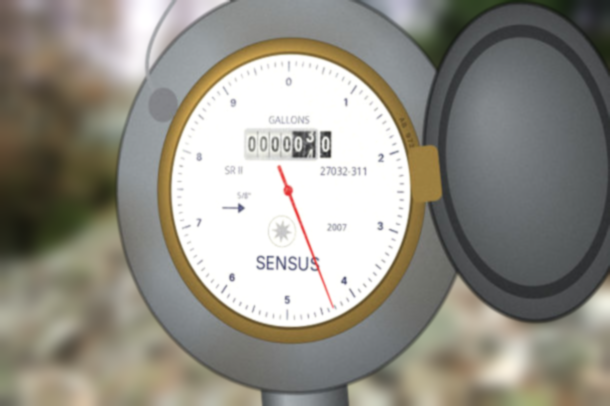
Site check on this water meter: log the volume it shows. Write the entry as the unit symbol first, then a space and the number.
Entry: gal 34.3
